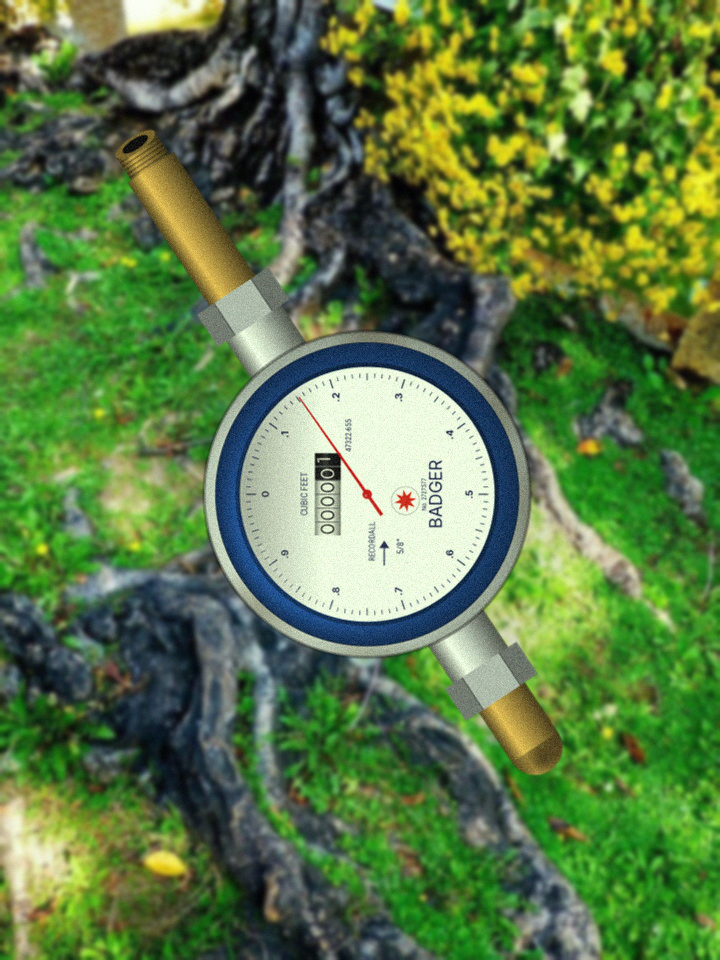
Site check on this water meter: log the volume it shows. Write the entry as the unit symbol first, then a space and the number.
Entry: ft³ 1.15
